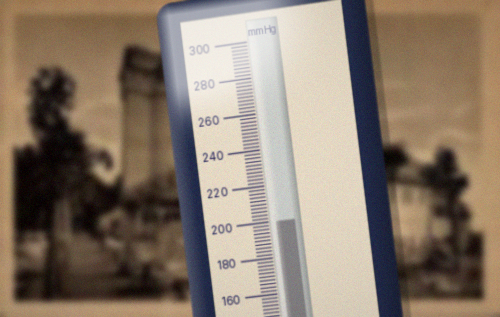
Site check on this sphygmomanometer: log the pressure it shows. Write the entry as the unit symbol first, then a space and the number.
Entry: mmHg 200
